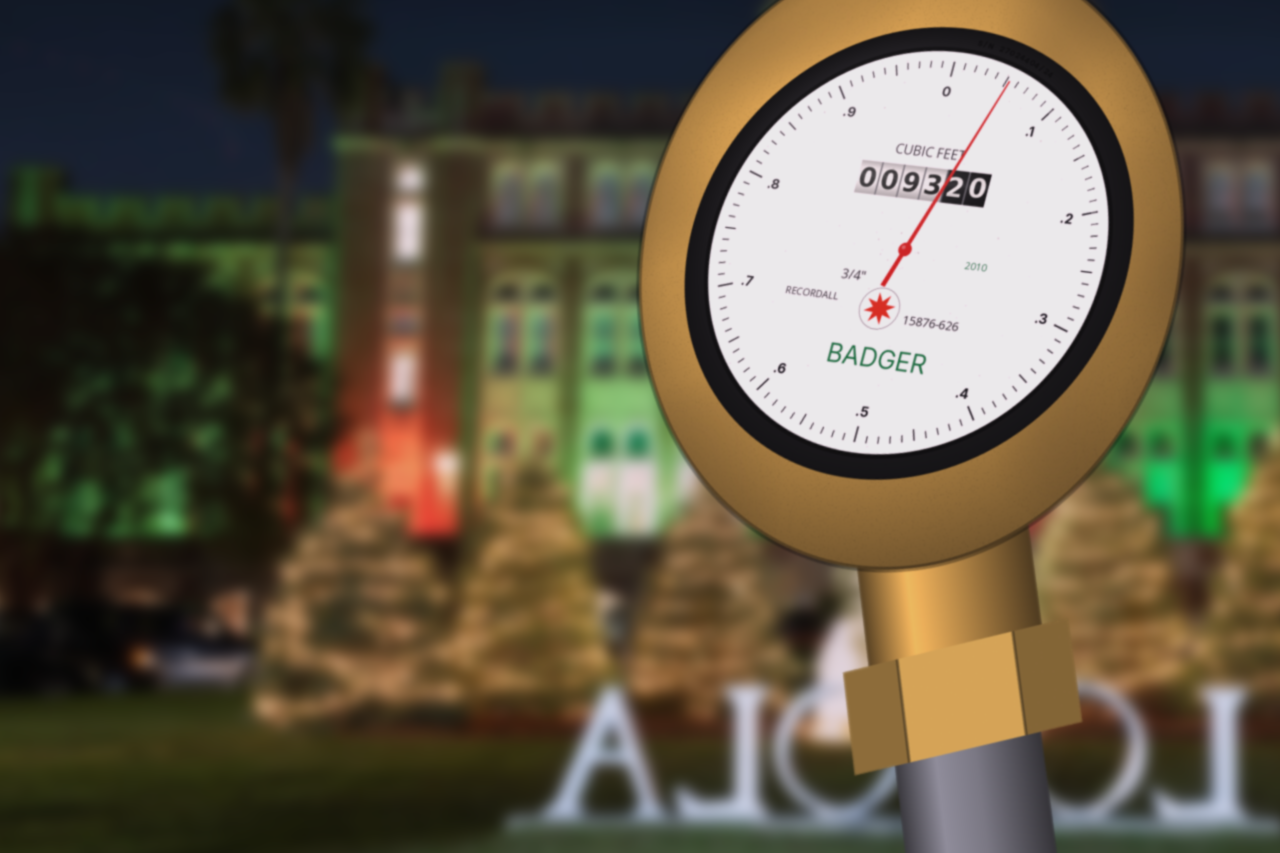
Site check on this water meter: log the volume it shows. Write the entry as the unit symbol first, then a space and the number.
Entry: ft³ 9320.05
